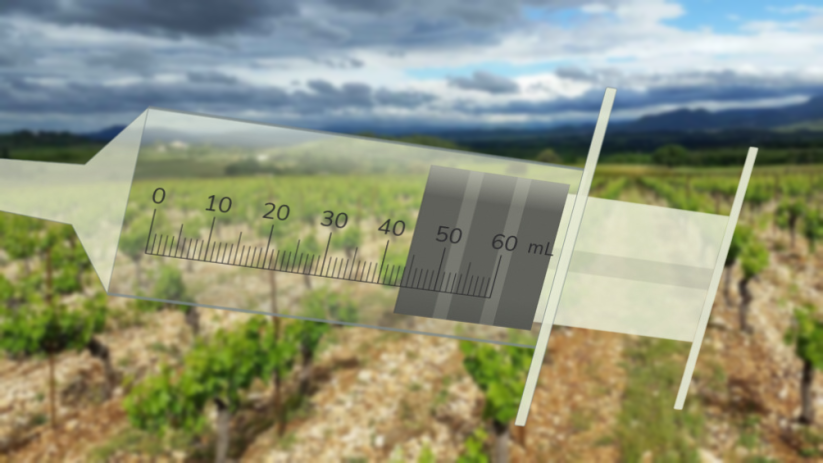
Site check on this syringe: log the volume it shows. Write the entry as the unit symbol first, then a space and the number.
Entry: mL 44
